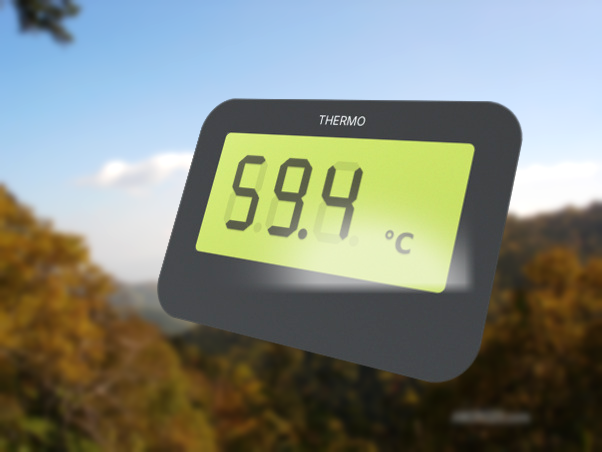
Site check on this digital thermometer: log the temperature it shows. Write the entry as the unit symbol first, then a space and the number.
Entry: °C 59.4
